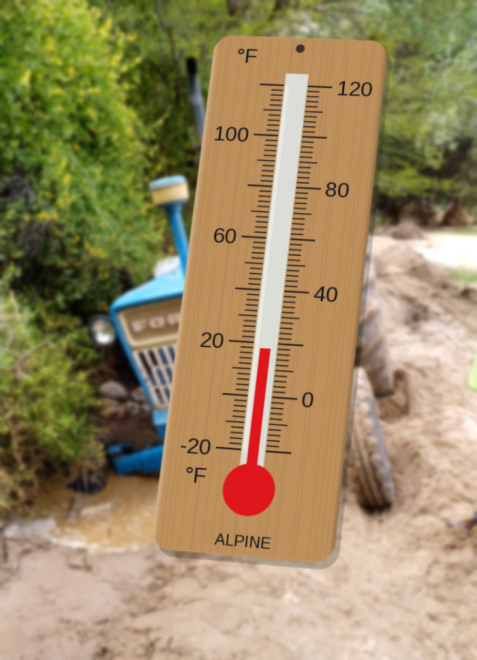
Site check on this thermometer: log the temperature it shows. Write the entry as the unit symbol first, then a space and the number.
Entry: °F 18
